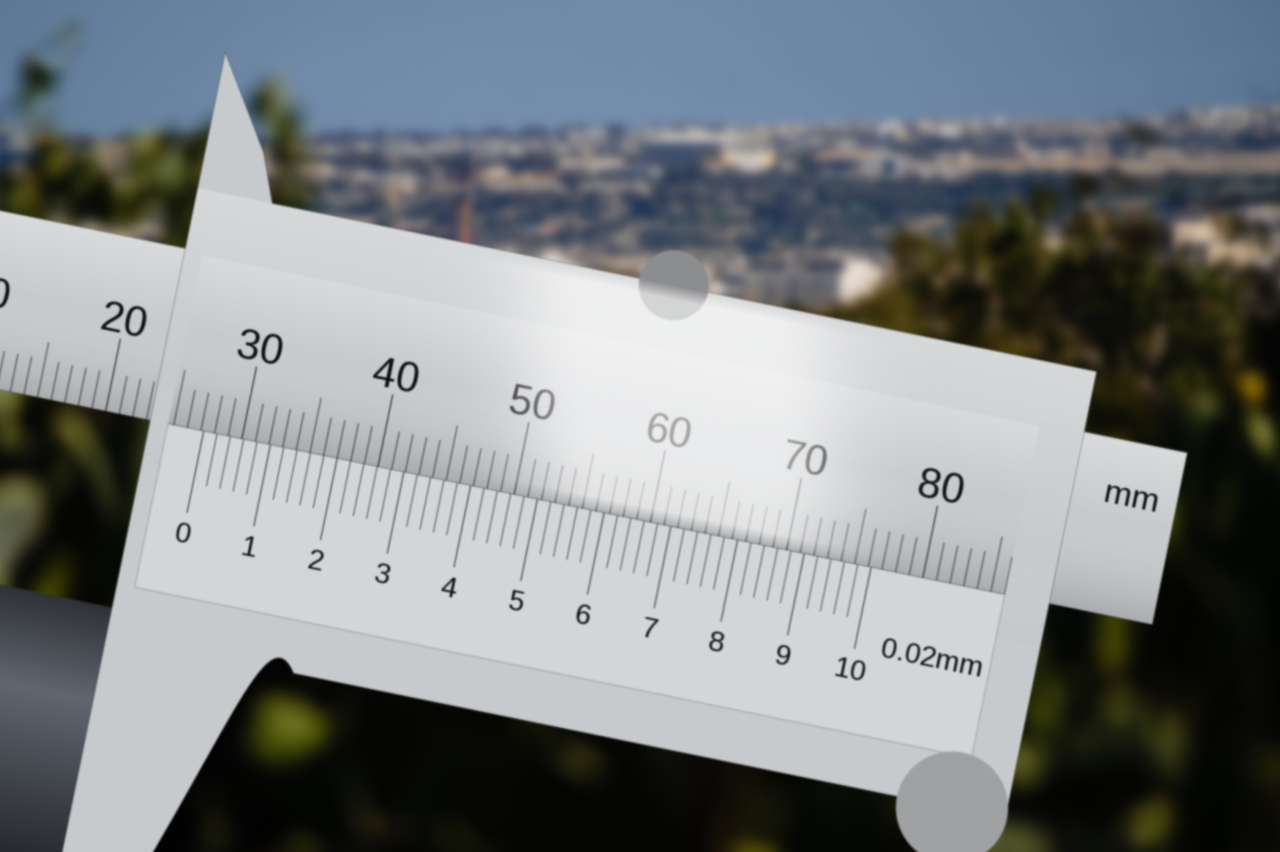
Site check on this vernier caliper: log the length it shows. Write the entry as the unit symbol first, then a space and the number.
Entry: mm 27.2
